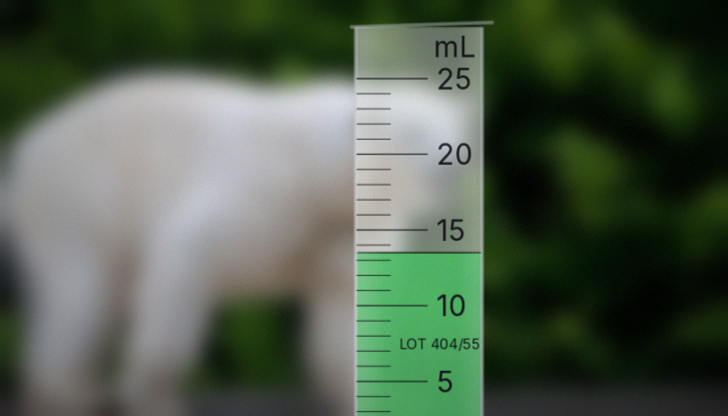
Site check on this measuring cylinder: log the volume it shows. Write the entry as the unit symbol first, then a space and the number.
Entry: mL 13.5
